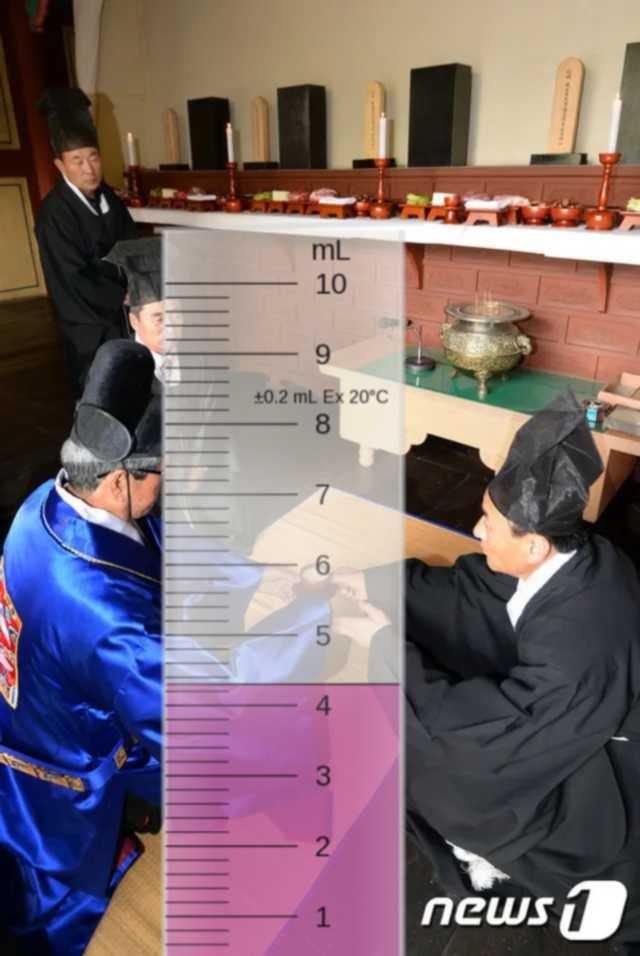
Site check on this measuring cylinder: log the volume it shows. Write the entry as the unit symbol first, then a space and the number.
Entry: mL 4.3
